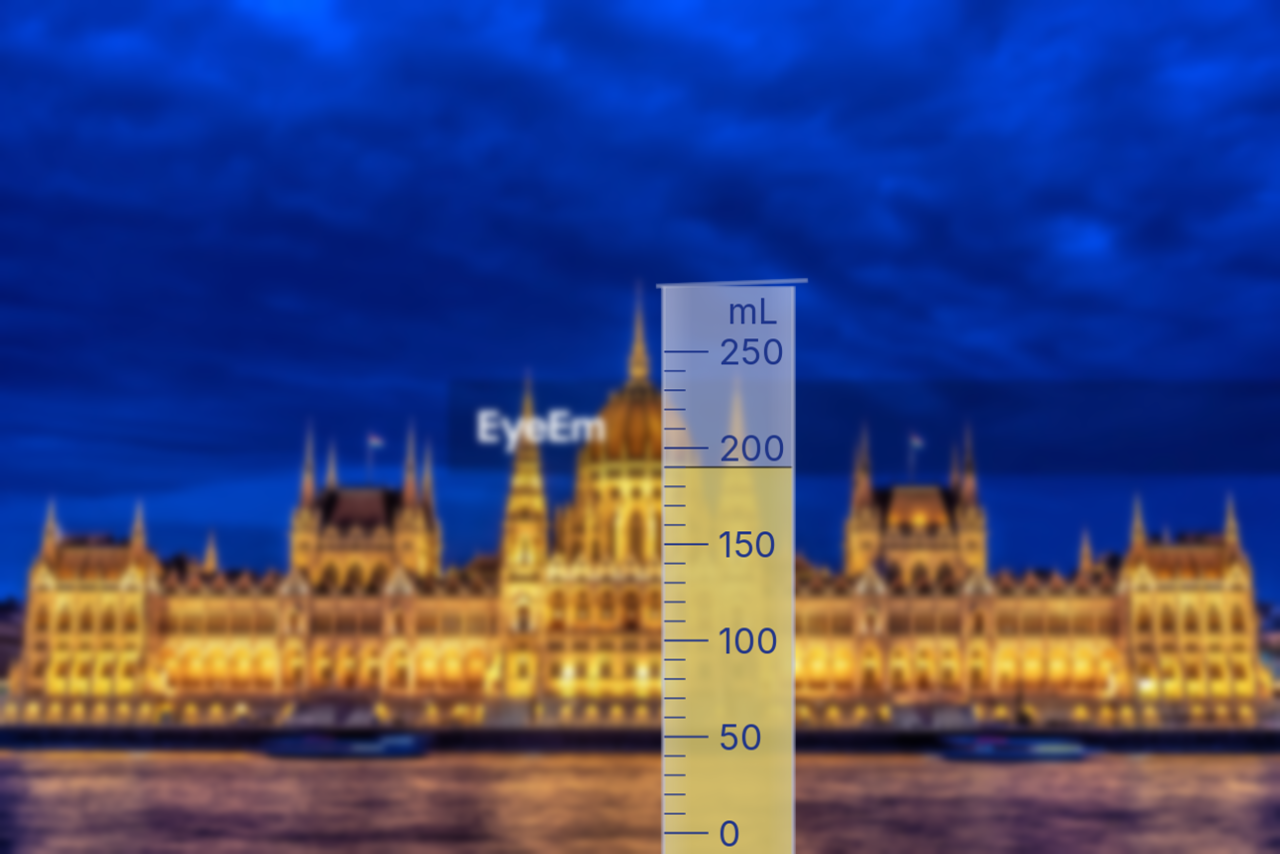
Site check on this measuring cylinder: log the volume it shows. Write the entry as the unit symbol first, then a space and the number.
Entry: mL 190
